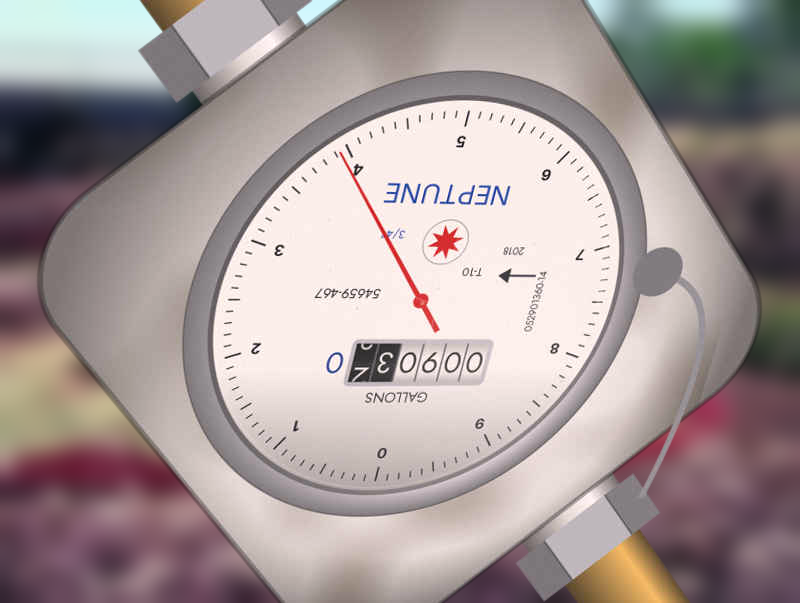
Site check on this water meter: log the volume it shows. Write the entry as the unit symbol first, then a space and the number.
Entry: gal 90323.9
